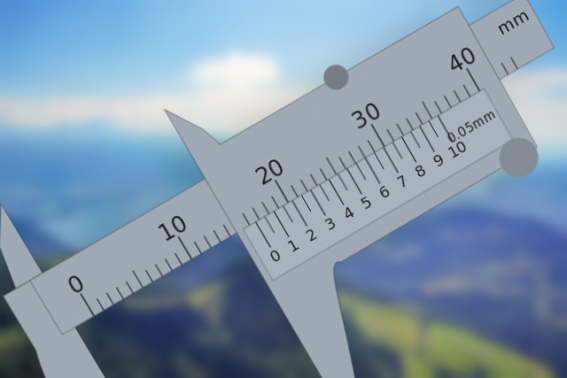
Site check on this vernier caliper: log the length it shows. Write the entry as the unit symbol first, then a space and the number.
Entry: mm 16.6
